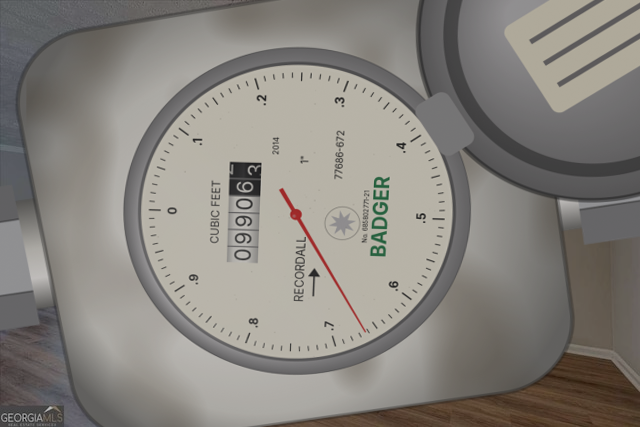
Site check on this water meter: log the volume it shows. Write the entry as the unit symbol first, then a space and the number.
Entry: ft³ 99062.66
